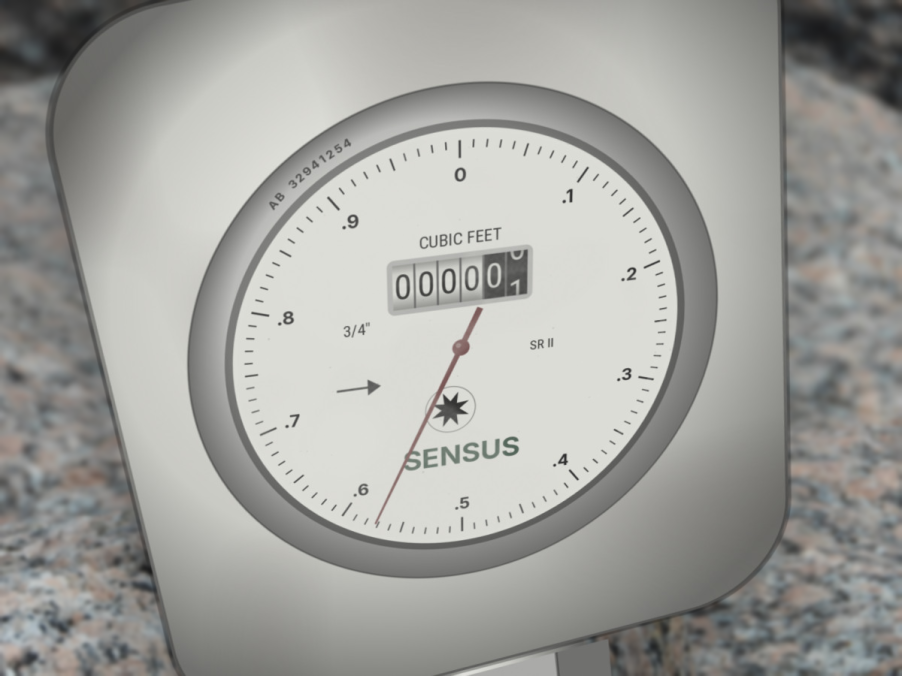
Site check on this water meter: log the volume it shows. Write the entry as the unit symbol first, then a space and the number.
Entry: ft³ 0.57
